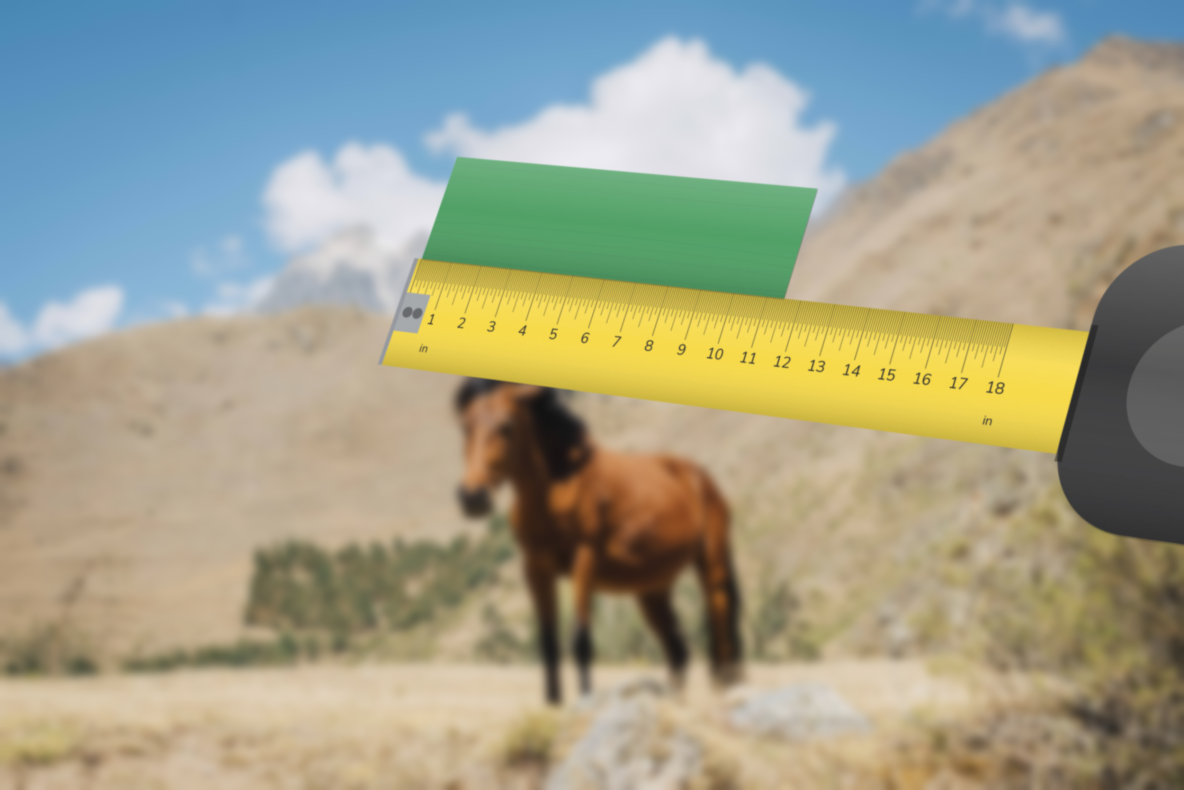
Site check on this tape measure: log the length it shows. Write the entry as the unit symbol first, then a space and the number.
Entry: in 11.5
